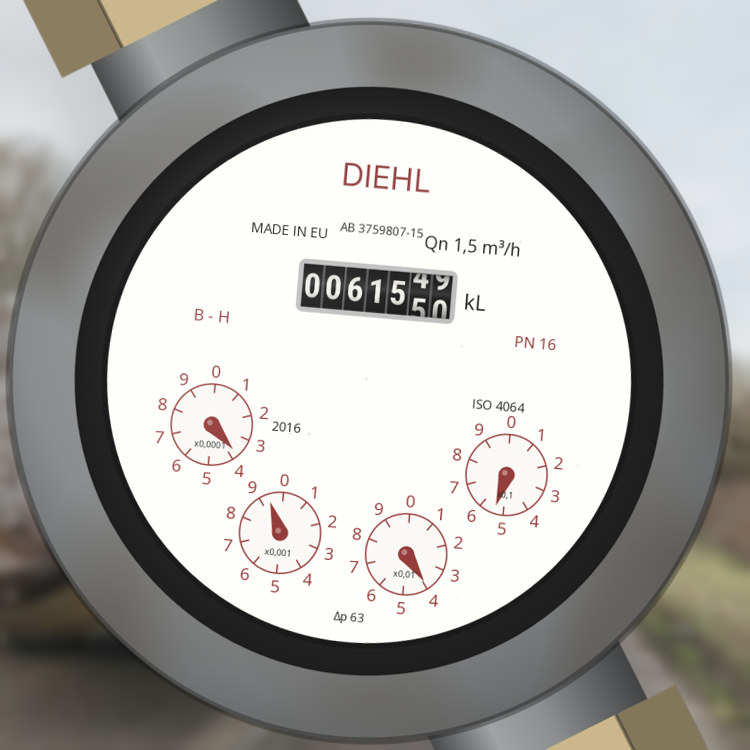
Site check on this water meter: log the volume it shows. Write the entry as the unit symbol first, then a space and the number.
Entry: kL 61549.5393
